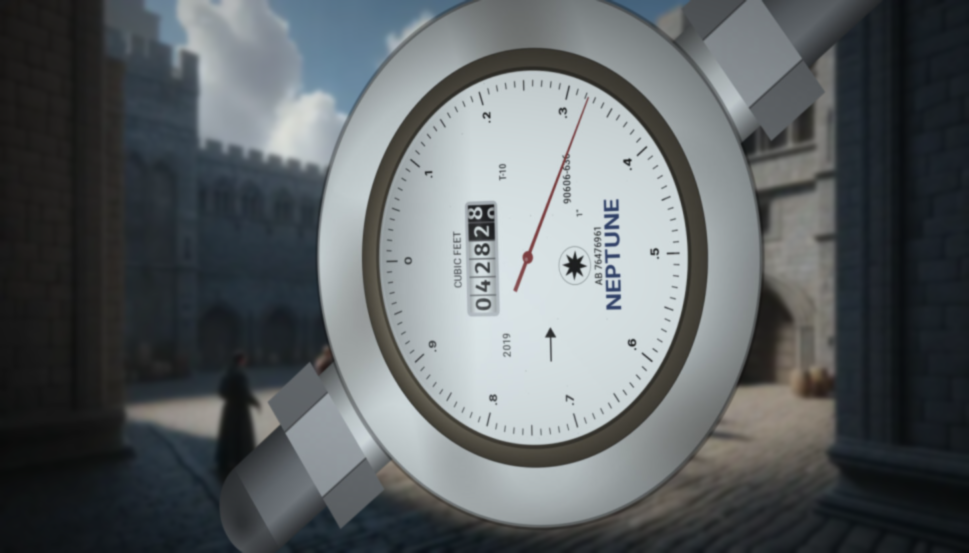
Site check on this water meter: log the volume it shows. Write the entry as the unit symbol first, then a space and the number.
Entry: ft³ 42828.32
